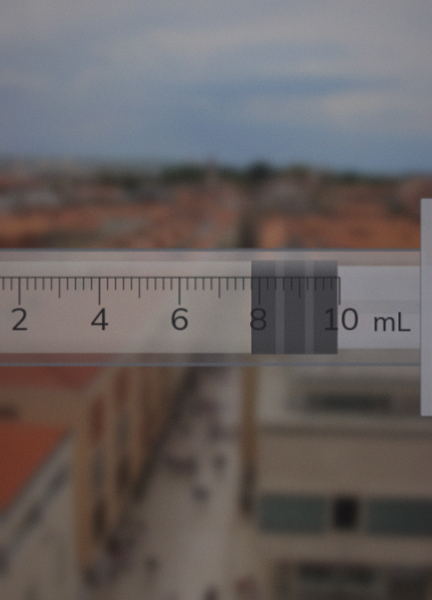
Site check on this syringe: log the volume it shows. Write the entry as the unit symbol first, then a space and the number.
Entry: mL 7.8
